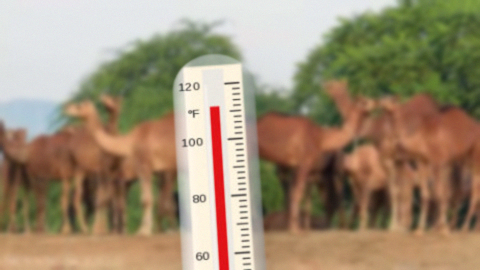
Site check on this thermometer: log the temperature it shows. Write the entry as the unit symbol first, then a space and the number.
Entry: °F 112
